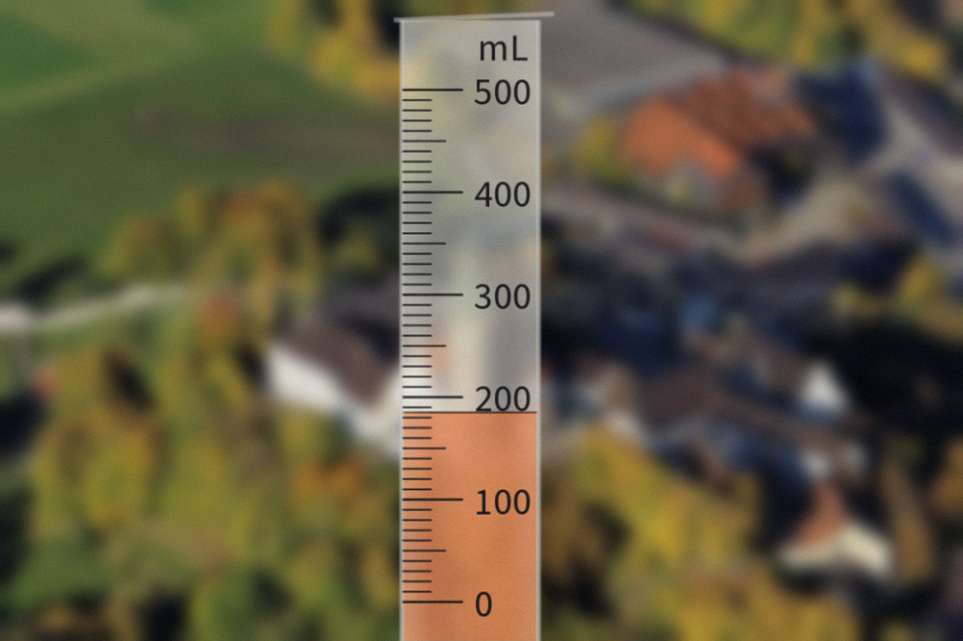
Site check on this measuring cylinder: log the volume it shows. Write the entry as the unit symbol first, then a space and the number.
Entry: mL 185
